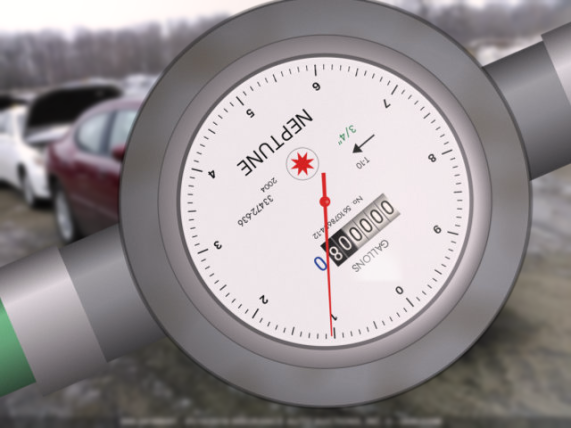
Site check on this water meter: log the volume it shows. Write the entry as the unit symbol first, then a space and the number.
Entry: gal 81.0
